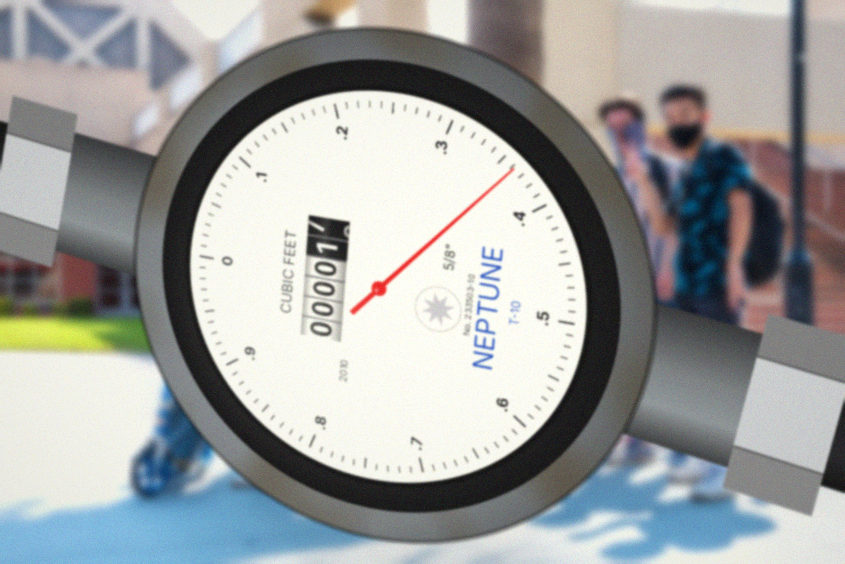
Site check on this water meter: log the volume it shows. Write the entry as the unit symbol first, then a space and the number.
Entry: ft³ 17.36
